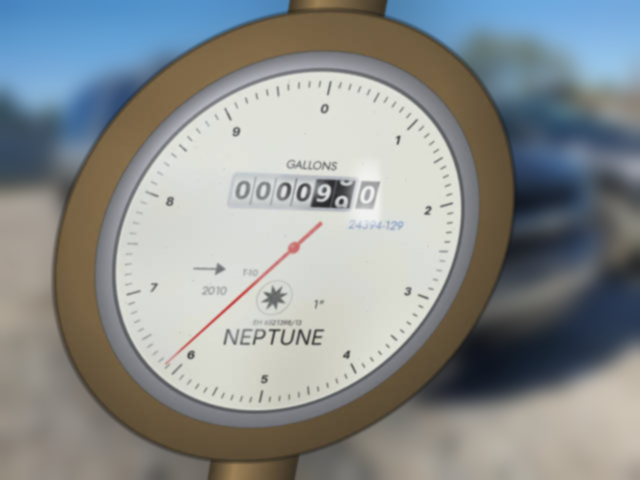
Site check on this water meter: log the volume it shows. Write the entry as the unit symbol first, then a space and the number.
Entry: gal 986.1
